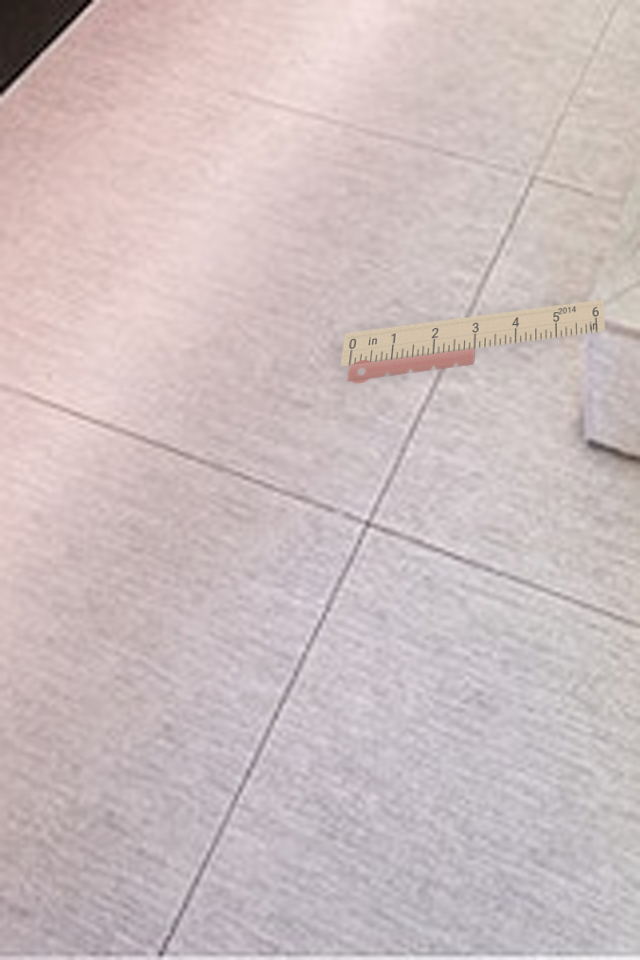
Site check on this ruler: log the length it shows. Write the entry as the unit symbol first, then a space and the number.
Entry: in 3
